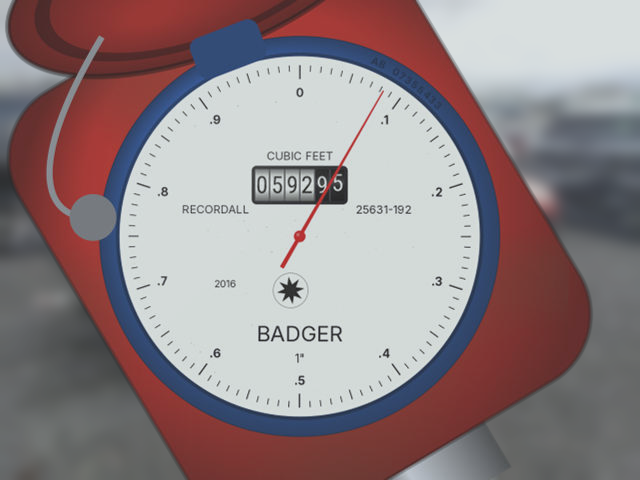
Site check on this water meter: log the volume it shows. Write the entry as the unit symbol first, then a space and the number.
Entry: ft³ 59295.08
